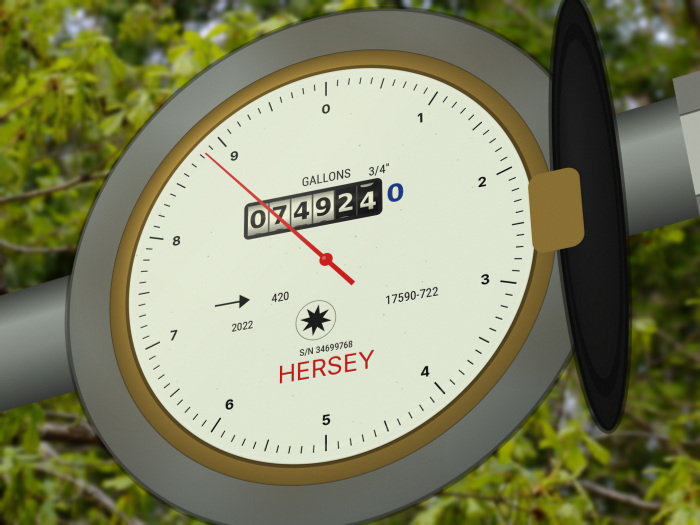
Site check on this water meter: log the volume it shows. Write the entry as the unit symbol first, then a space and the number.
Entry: gal 749238.8
